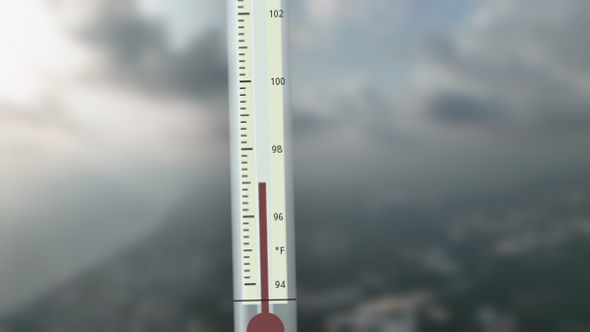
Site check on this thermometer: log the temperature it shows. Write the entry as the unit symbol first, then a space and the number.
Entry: °F 97
